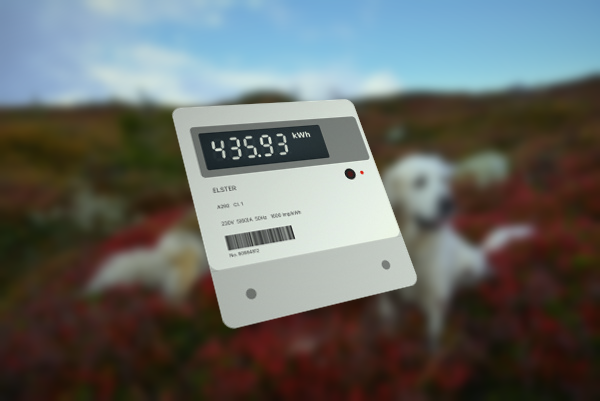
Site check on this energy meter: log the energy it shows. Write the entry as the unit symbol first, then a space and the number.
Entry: kWh 435.93
